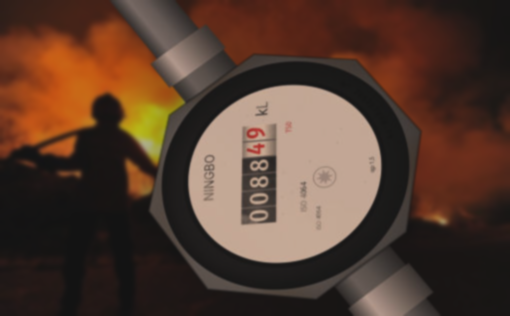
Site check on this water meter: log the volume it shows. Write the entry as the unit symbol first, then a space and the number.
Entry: kL 88.49
